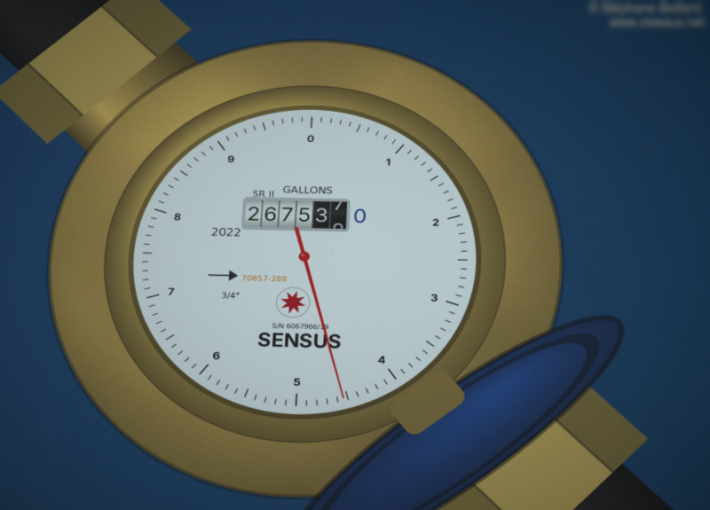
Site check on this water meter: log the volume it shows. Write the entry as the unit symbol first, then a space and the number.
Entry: gal 2675374.5
